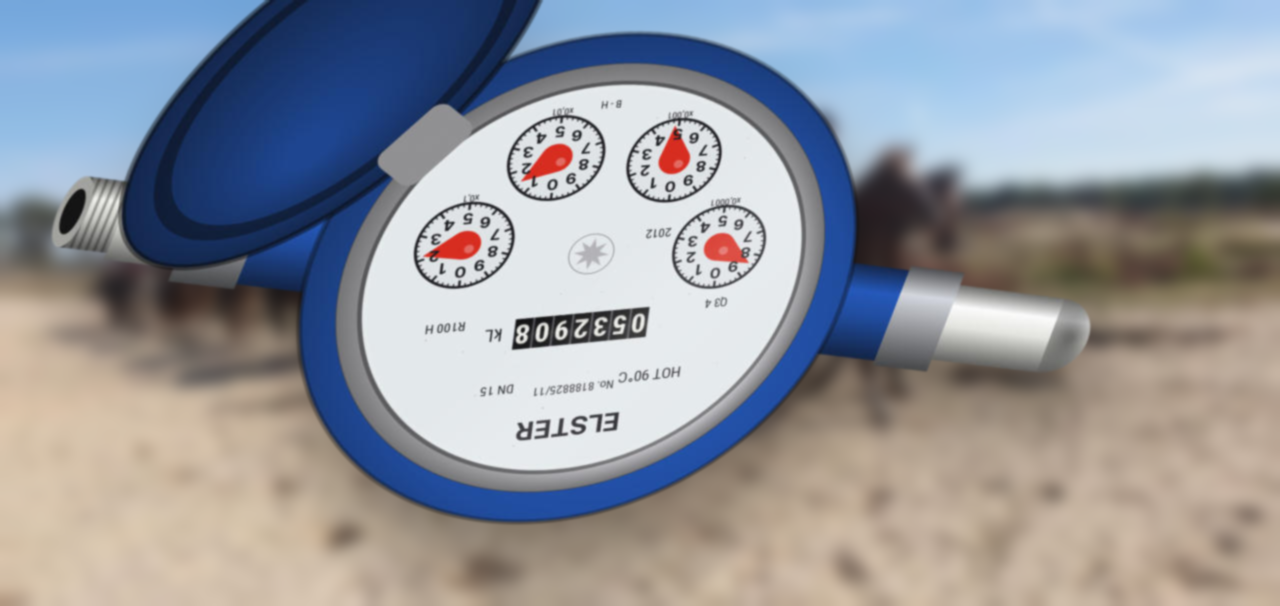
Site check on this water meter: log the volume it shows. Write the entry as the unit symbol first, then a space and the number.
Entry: kL 532908.2148
